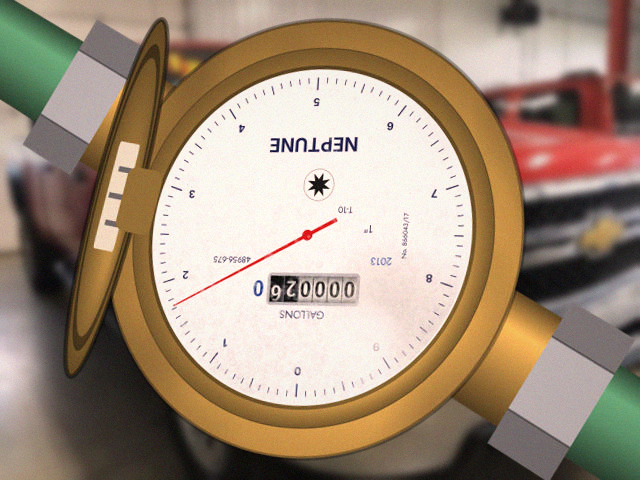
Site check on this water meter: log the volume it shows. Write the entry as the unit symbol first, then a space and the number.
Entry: gal 261.7
